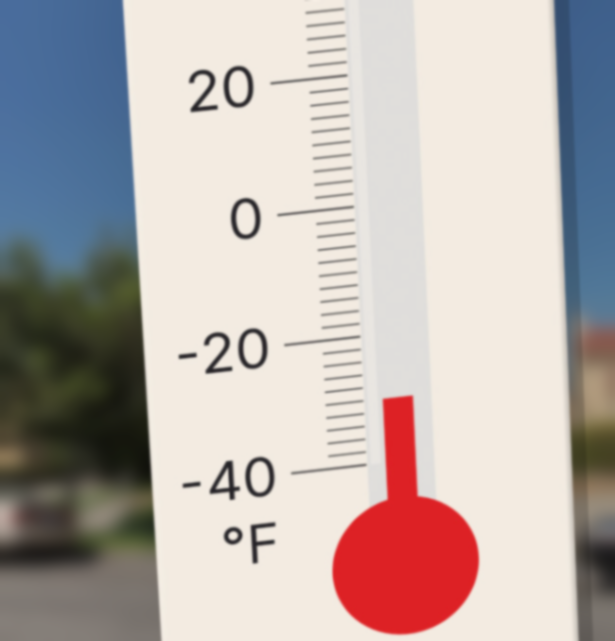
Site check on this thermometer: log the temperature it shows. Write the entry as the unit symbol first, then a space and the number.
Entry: °F -30
